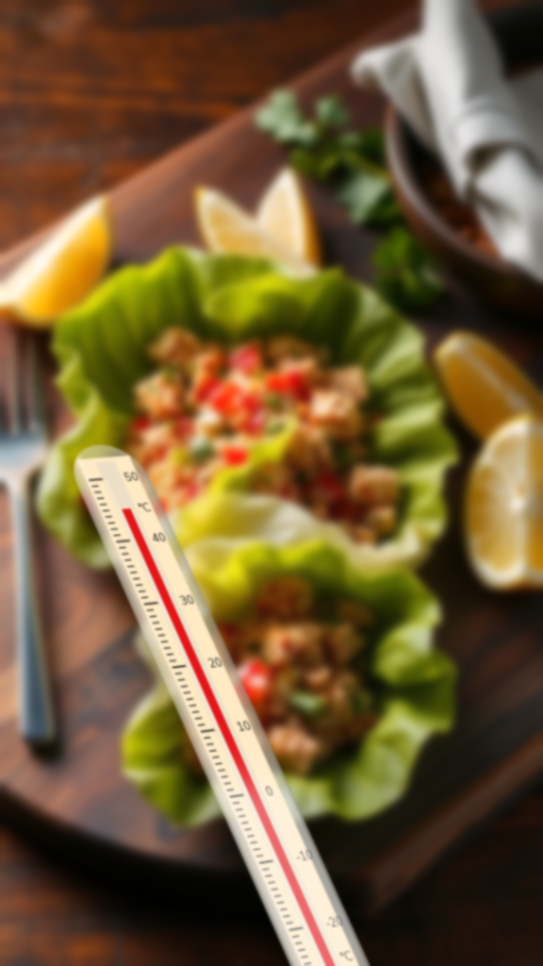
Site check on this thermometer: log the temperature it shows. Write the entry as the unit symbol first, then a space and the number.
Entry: °C 45
